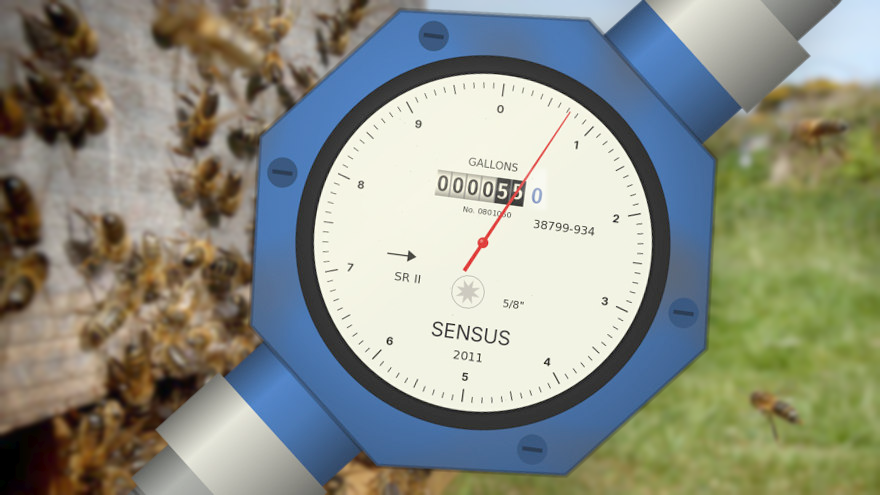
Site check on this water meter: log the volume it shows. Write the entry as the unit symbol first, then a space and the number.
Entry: gal 550.7
